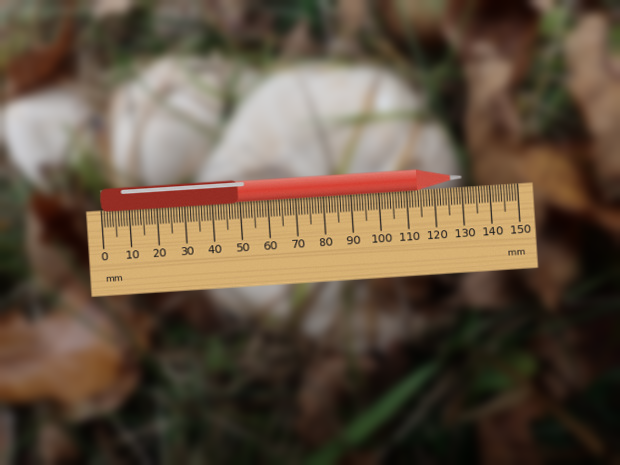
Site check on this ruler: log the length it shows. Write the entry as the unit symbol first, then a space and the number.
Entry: mm 130
